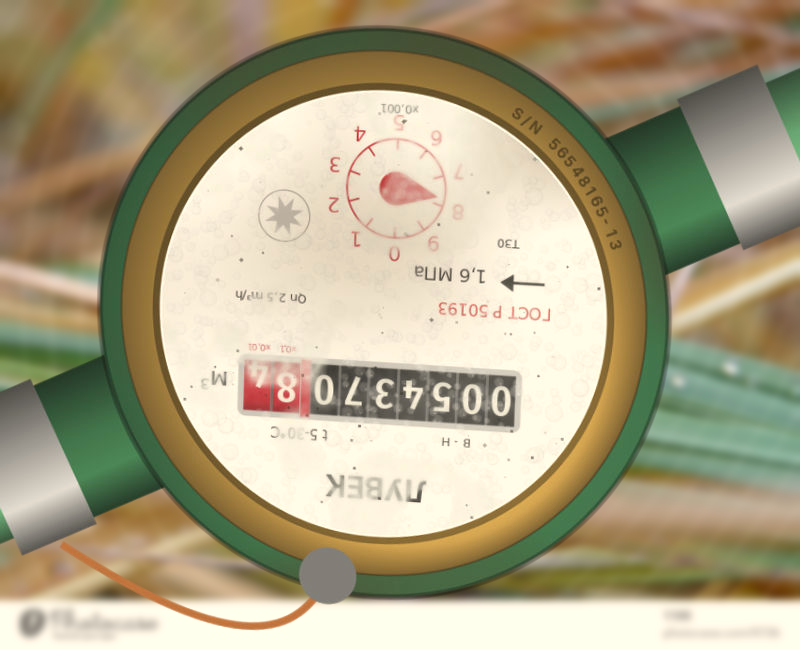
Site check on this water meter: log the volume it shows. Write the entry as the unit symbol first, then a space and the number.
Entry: m³ 54370.837
